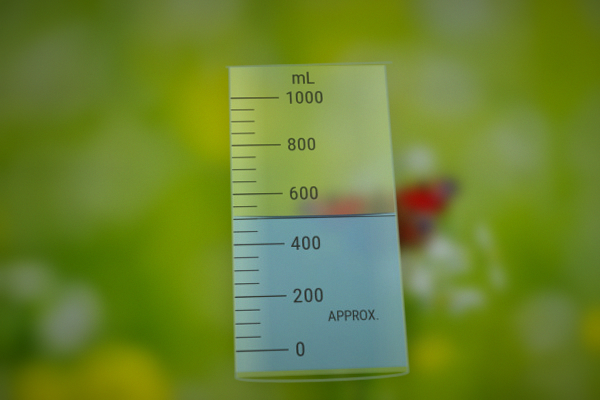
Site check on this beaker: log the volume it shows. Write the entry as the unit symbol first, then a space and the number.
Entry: mL 500
